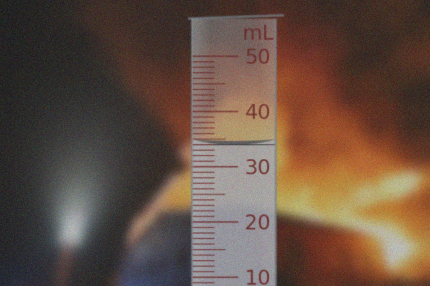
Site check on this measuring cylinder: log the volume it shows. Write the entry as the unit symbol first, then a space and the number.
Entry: mL 34
